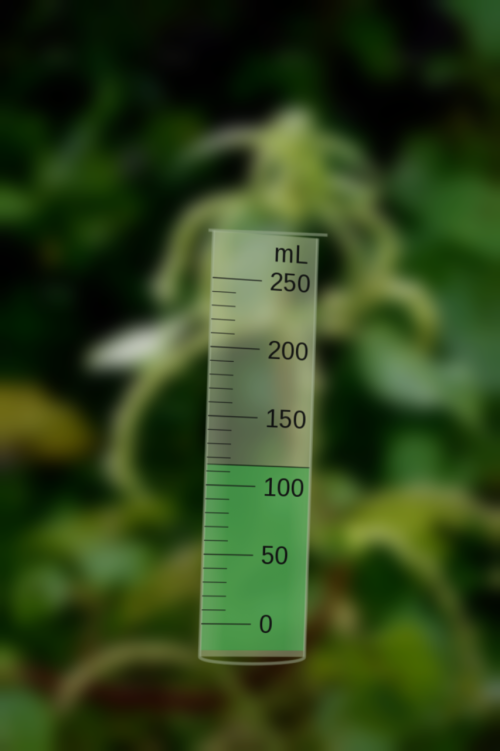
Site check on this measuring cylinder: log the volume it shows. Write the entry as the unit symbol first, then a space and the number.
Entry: mL 115
